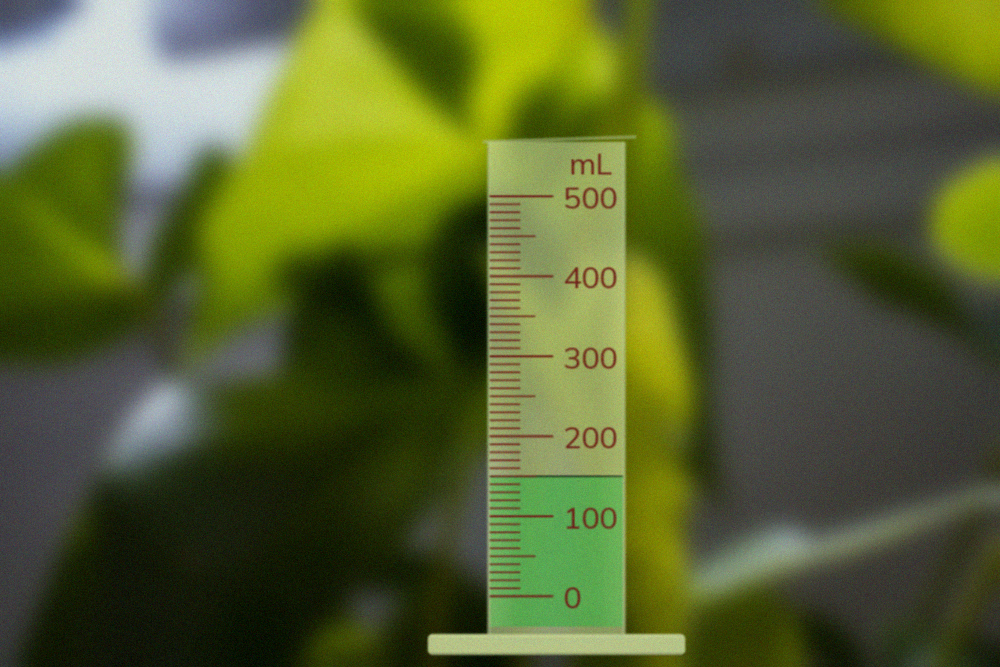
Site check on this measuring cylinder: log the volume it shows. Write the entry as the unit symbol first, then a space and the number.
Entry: mL 150
